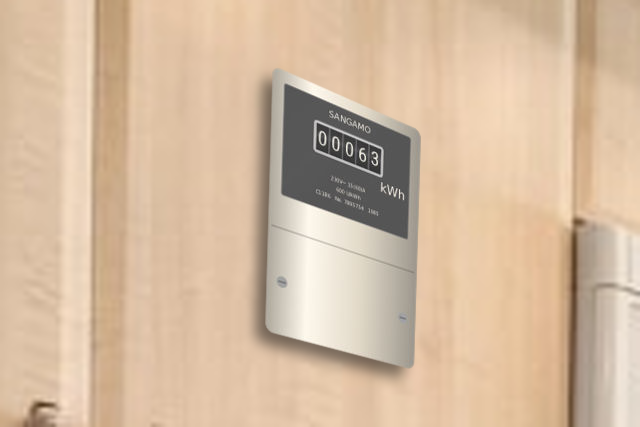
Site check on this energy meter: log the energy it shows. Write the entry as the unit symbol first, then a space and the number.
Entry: kWh 63
